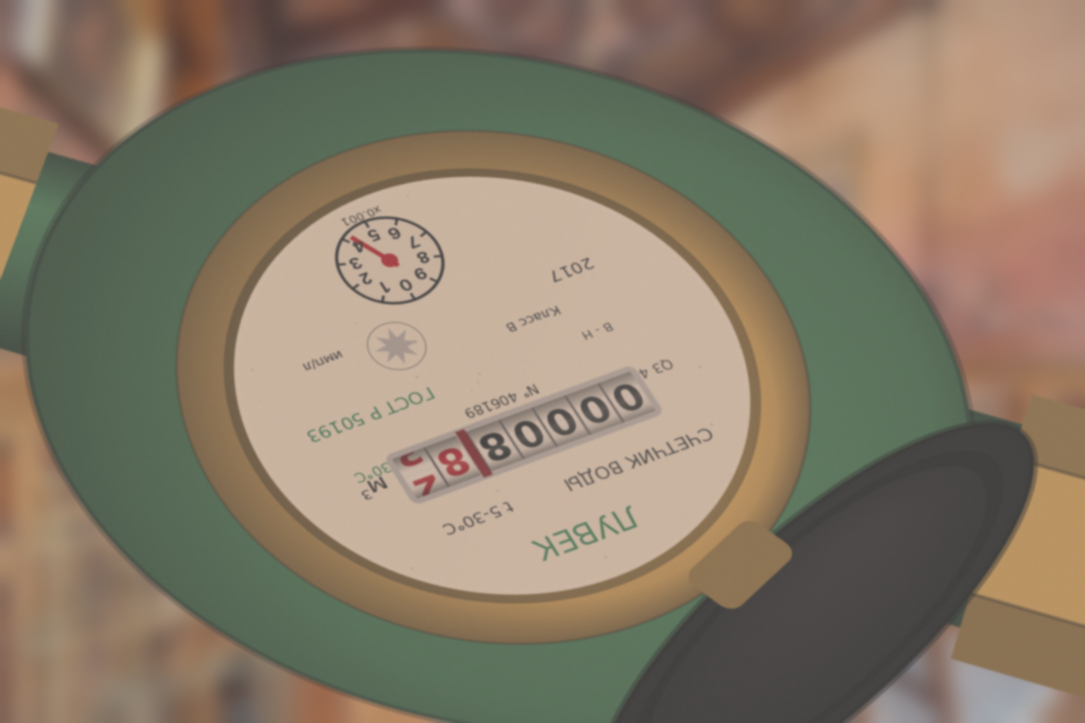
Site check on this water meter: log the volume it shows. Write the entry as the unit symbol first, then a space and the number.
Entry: m³ 8.824
